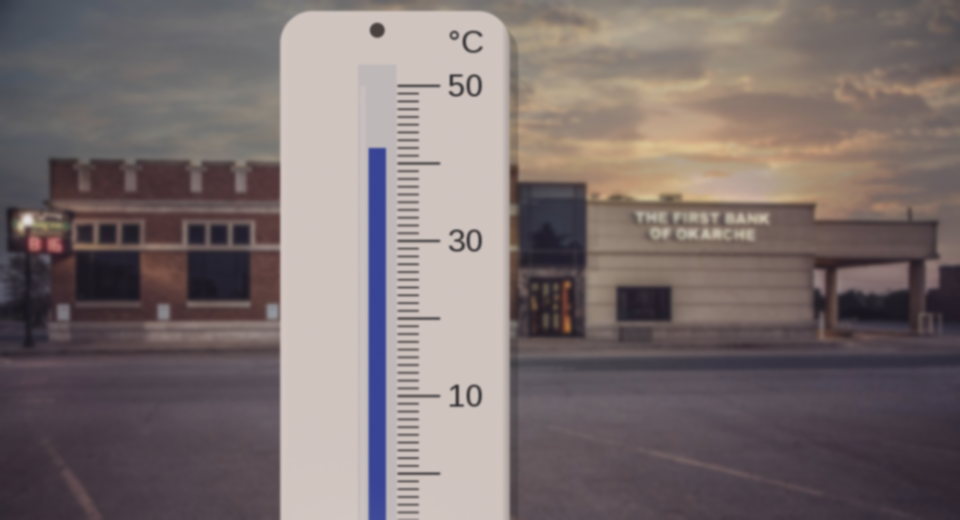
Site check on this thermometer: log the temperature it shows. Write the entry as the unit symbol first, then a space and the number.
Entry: °C 42
